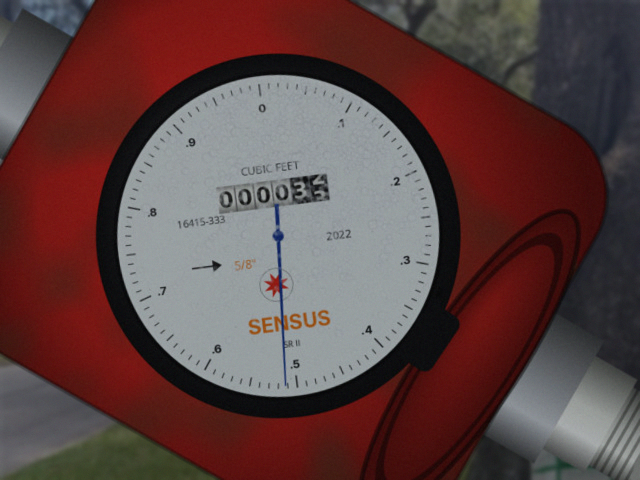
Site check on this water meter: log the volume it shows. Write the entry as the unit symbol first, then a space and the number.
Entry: ft³ 32.51
